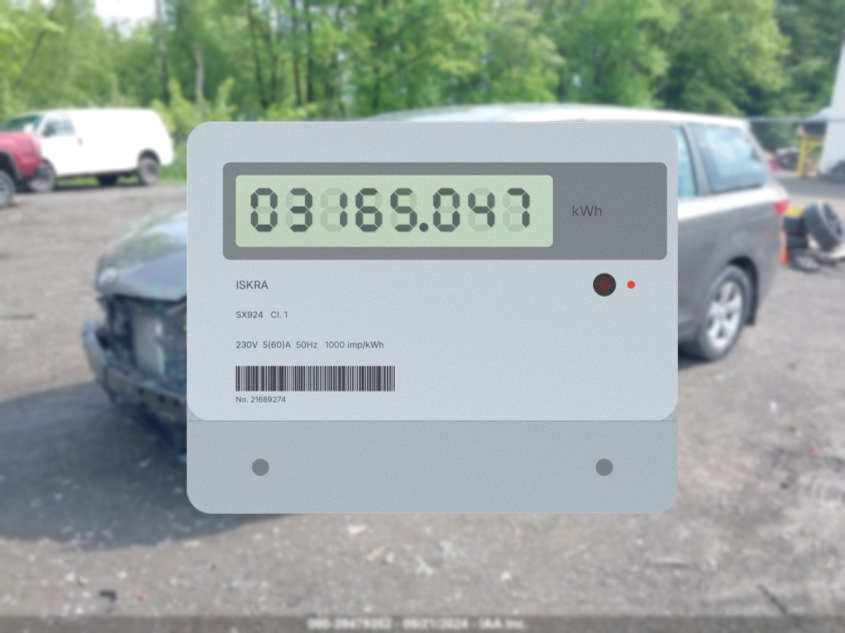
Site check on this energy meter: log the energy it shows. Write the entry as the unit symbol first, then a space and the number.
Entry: kWh 3165.047
